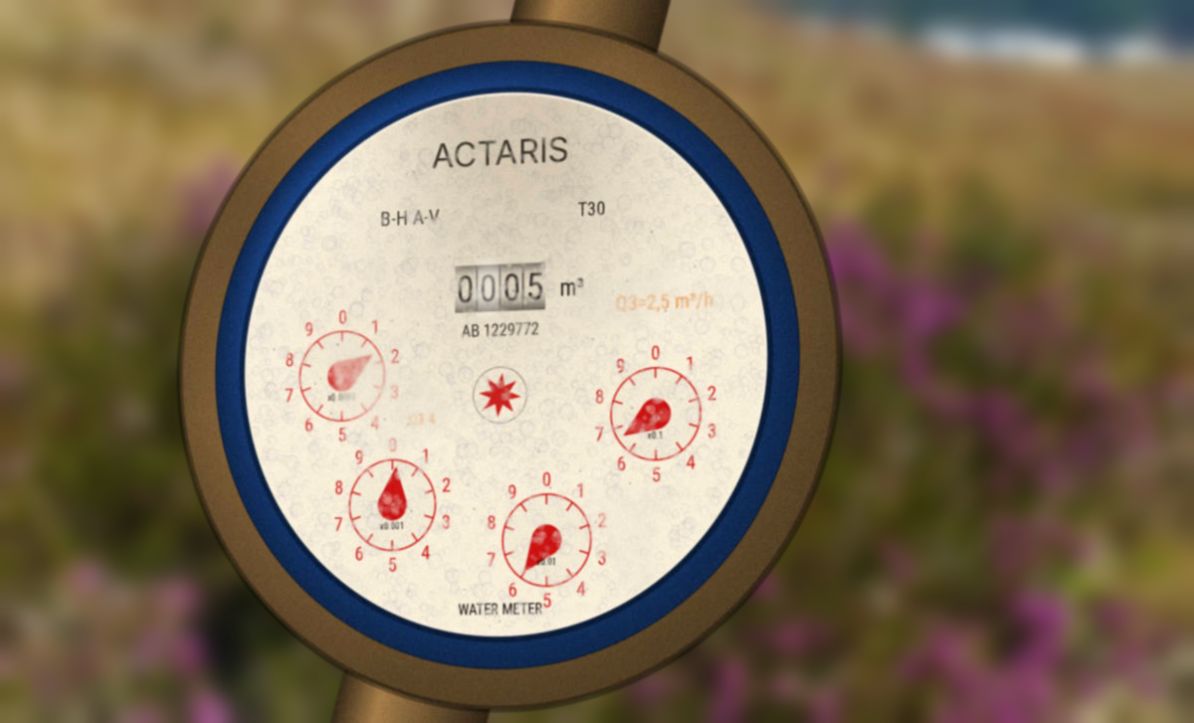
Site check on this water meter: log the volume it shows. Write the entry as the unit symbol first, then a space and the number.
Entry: m³ 5.6601
